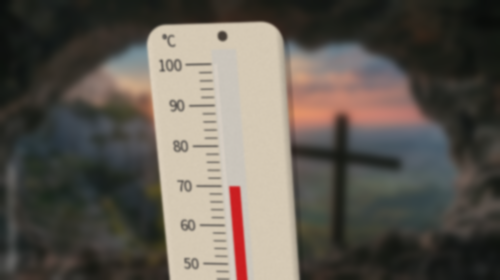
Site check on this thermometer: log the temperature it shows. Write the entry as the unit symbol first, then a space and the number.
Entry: °C 70
